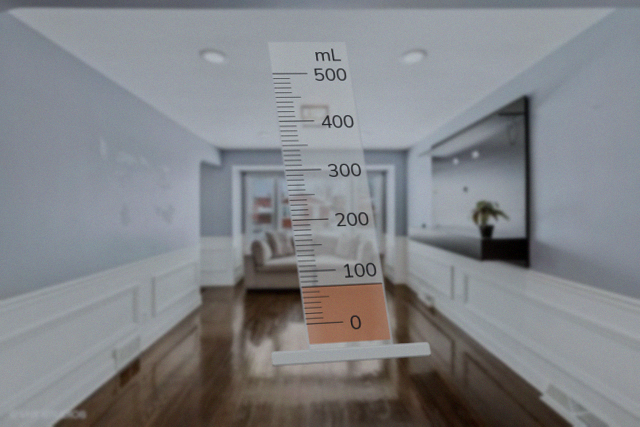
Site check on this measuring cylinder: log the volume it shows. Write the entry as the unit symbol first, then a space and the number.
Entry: mL 70
